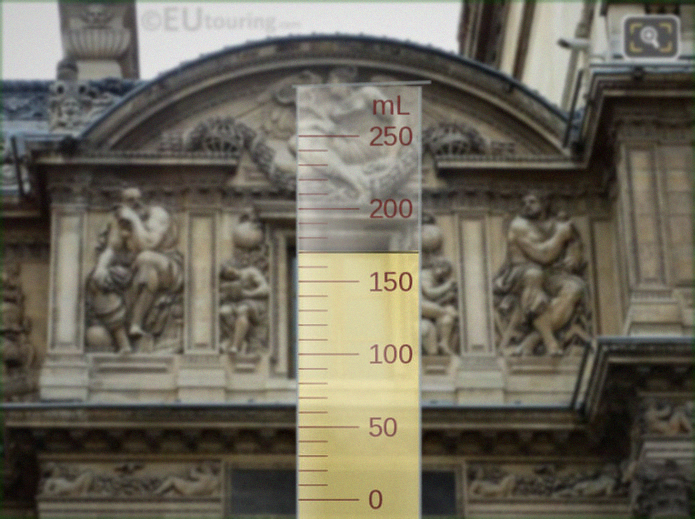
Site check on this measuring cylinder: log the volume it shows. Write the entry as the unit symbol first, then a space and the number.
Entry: mL 170
